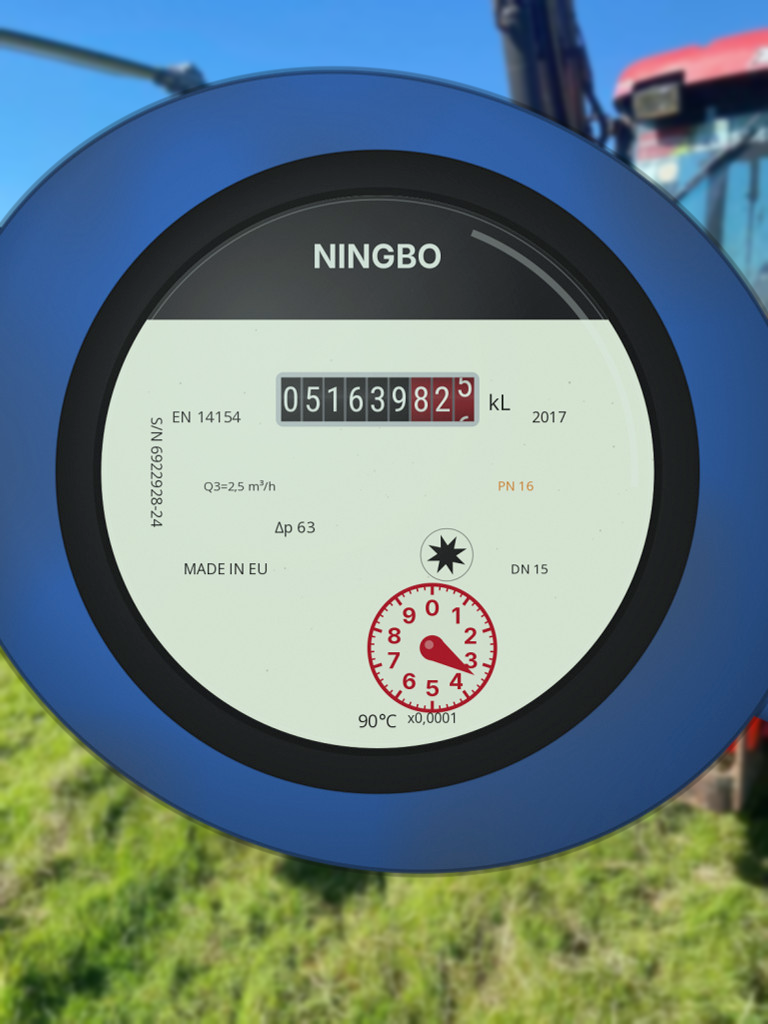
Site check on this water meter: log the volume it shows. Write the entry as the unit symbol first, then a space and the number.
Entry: kL 51639.8253
